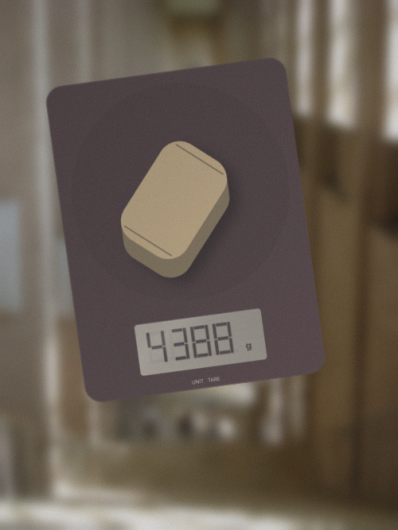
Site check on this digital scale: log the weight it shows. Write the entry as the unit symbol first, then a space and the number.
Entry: g 4388
